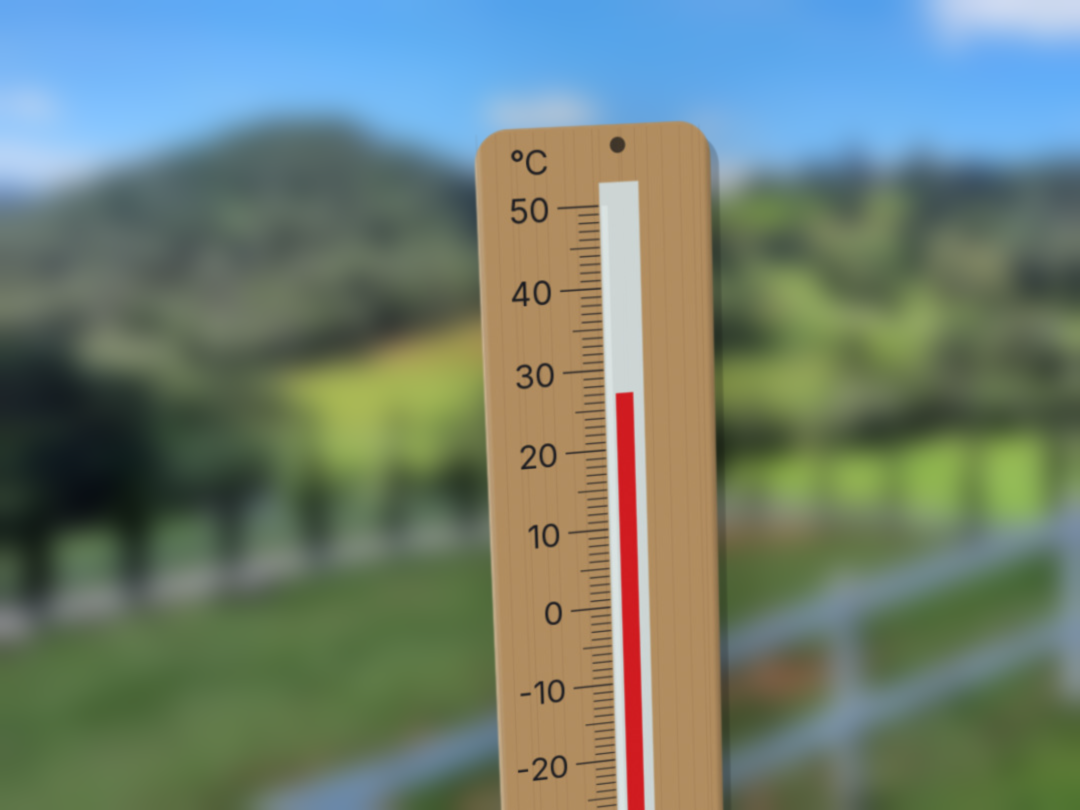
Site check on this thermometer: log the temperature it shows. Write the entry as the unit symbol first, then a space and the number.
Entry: °C 27
